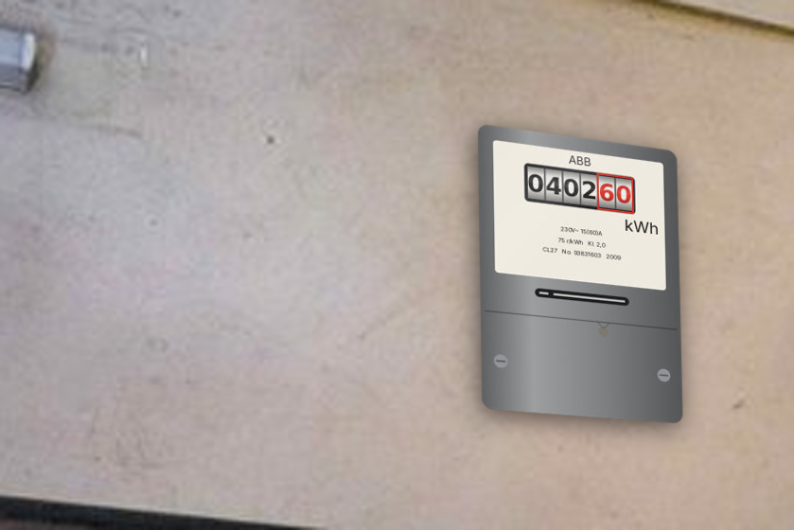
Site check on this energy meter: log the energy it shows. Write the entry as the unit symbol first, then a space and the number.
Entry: kWh 402.60
